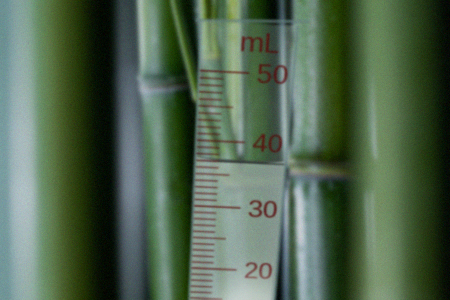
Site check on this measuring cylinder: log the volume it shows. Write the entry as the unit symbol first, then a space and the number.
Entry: mL 37
